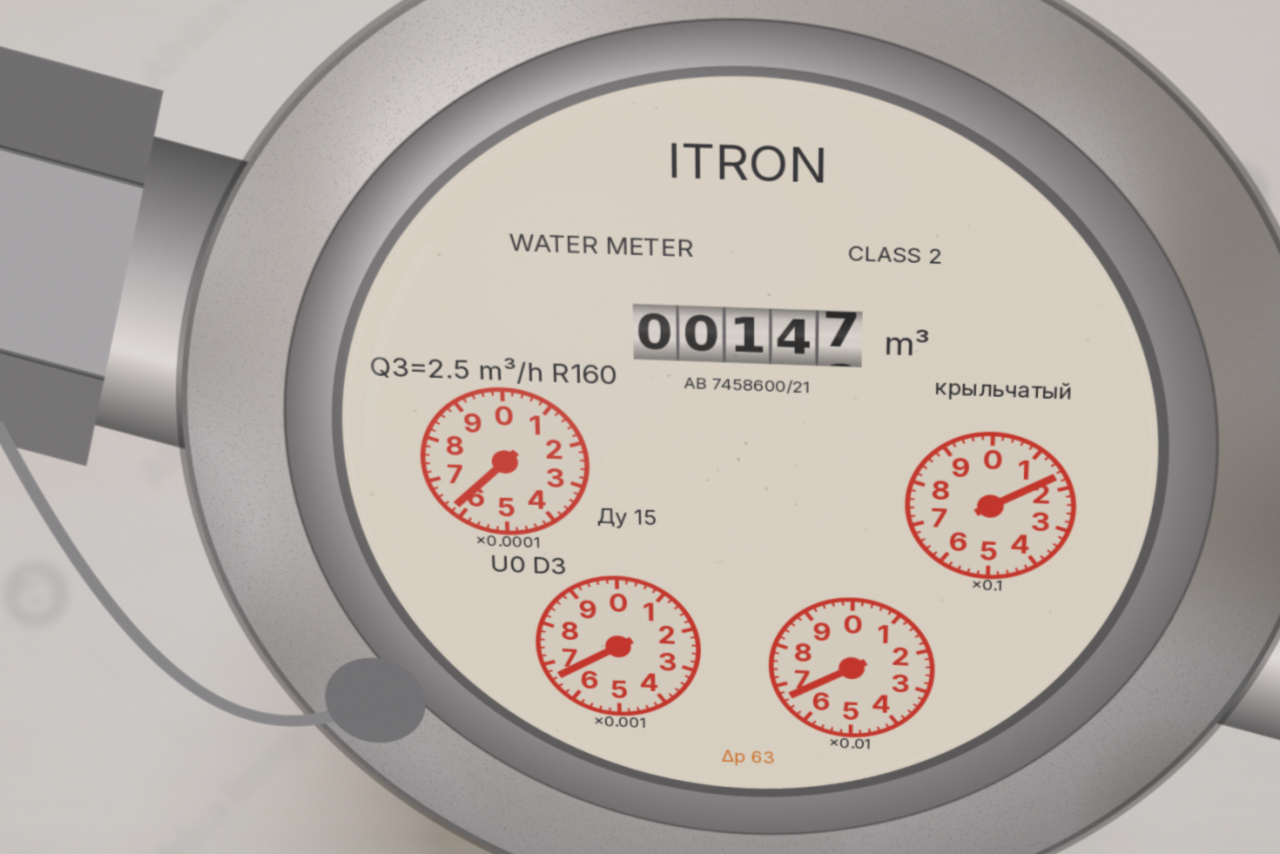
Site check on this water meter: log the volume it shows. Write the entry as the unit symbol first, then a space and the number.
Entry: m³ 147.1666
